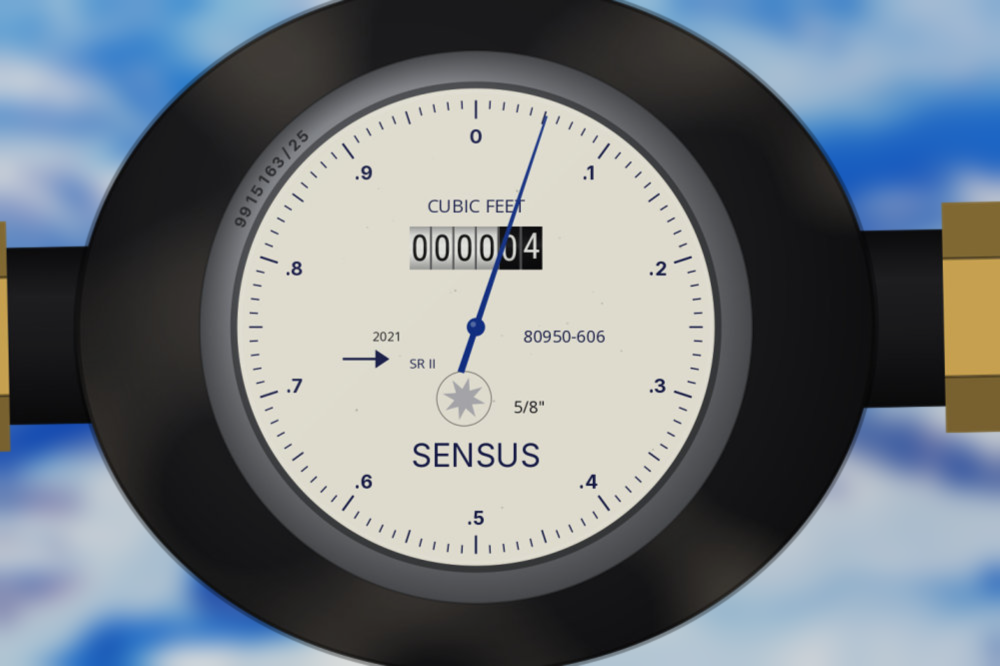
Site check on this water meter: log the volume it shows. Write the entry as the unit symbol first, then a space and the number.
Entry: ft³ 4.05
